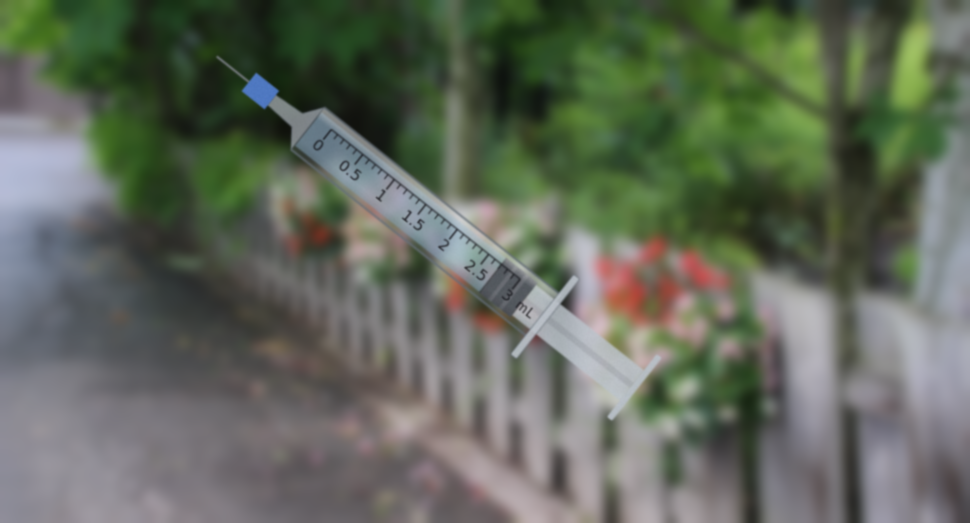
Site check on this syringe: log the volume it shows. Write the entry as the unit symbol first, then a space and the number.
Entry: mL 2.7
